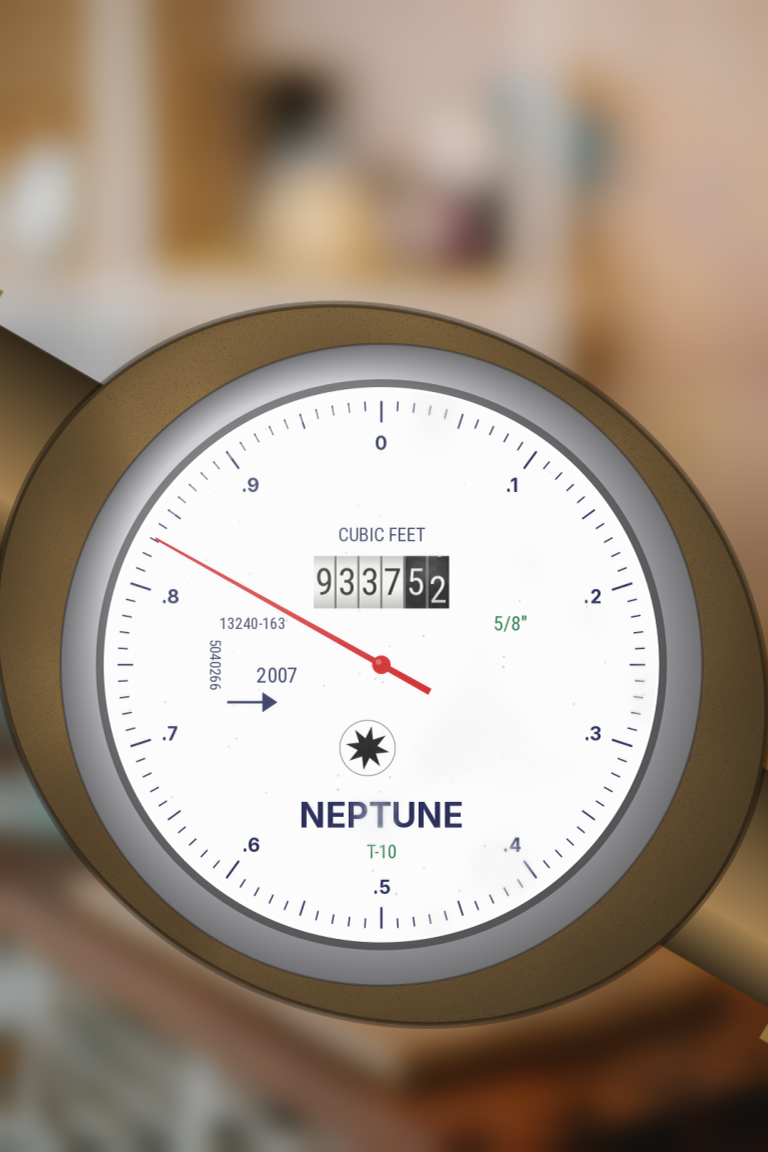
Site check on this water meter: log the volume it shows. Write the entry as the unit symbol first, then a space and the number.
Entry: ft³ 933751.83
